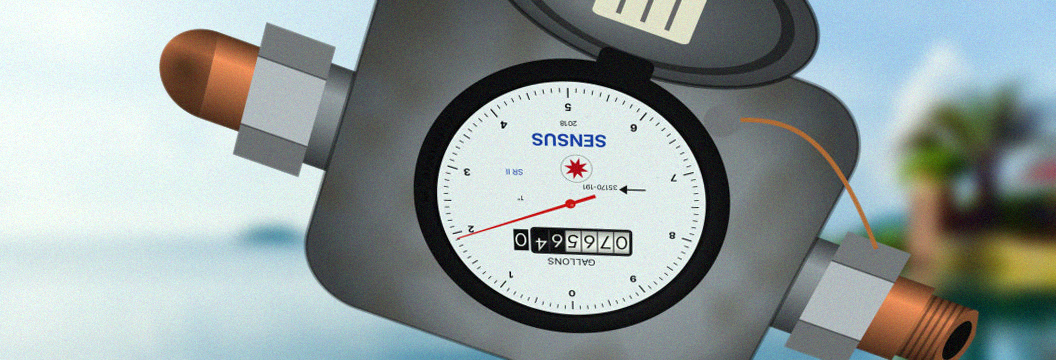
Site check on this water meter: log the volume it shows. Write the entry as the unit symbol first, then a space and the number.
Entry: gal 765641.9
